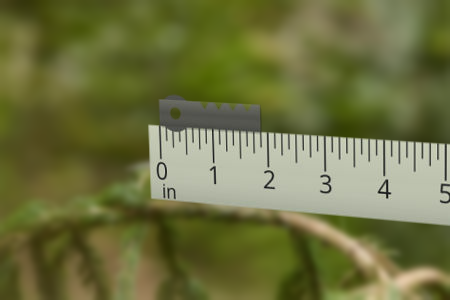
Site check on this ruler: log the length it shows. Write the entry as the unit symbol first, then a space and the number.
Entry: in 1.875
